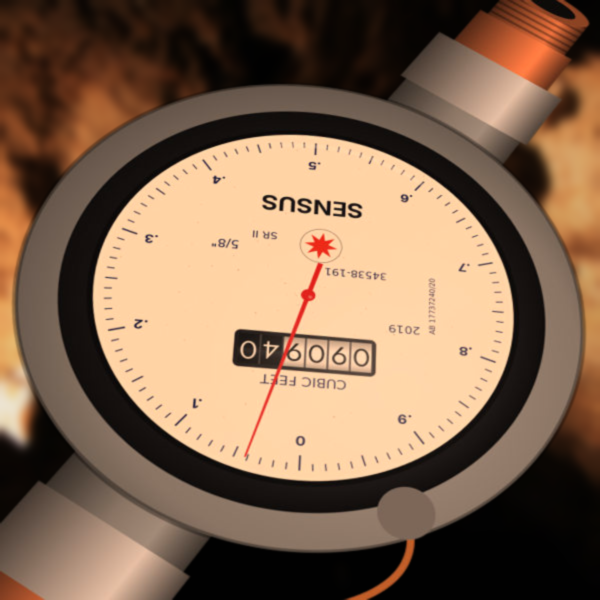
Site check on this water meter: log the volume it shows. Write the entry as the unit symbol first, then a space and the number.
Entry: ft³ 90940.04
